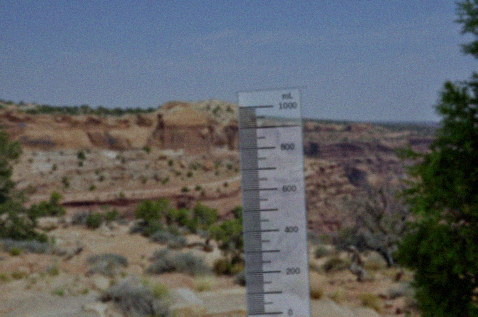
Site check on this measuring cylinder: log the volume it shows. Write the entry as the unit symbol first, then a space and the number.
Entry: mL 900
